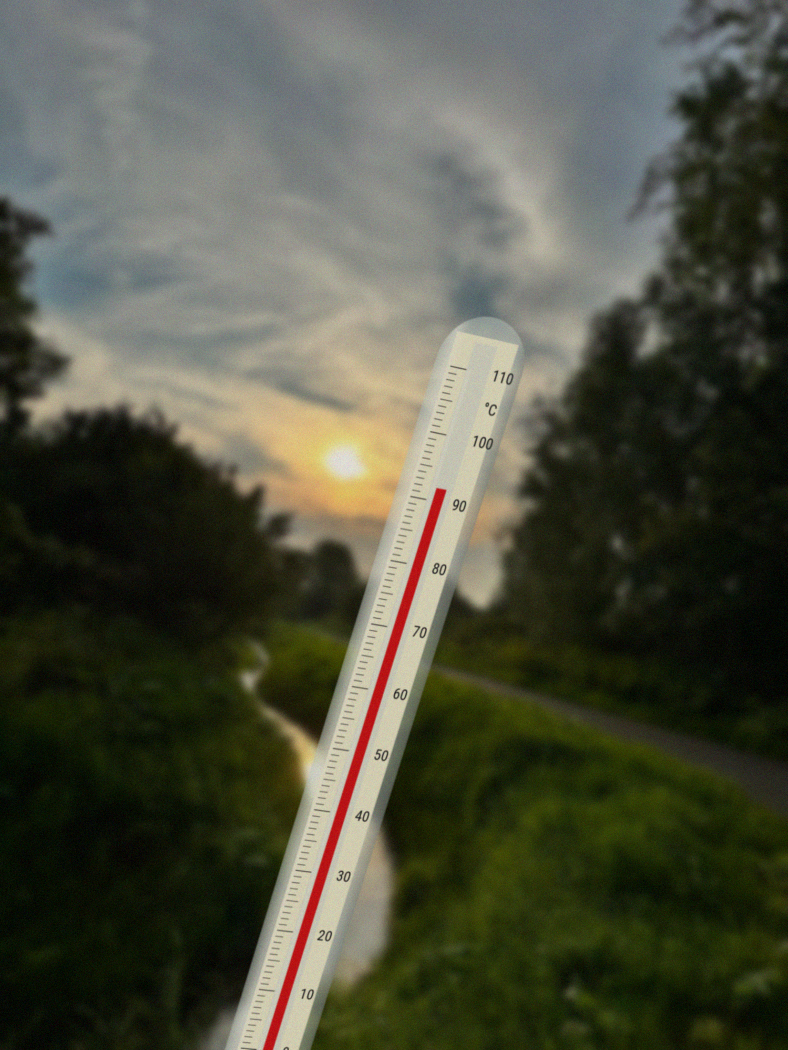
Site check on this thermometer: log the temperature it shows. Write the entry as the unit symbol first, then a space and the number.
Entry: °C 92
